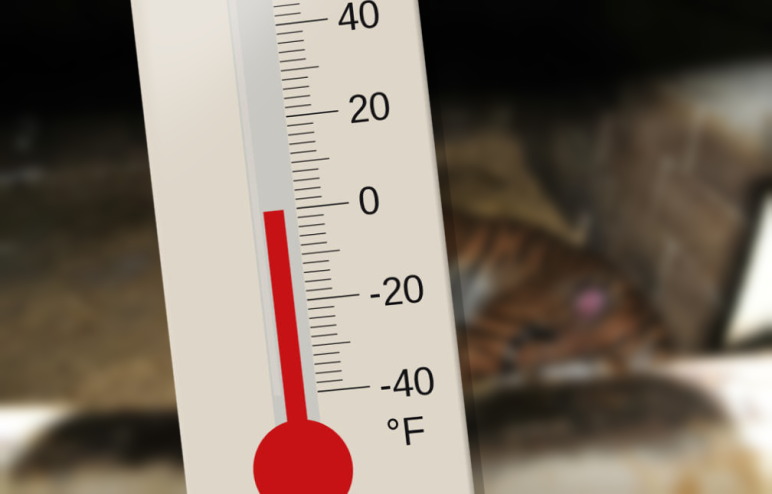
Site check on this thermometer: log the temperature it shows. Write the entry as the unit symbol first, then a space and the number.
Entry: °F 0
